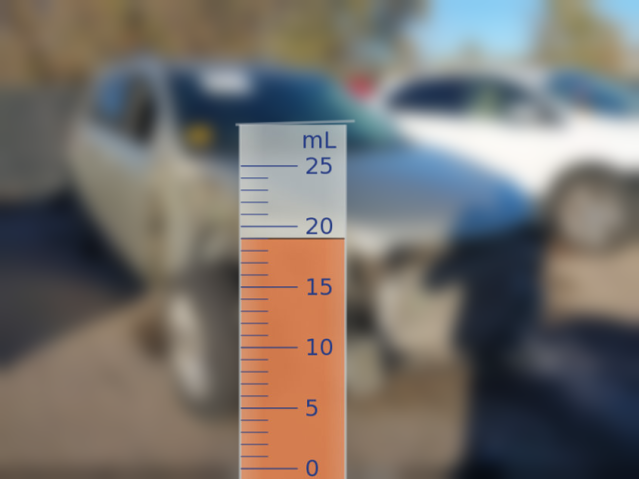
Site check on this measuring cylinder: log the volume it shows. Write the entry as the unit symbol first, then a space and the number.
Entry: mL 19
